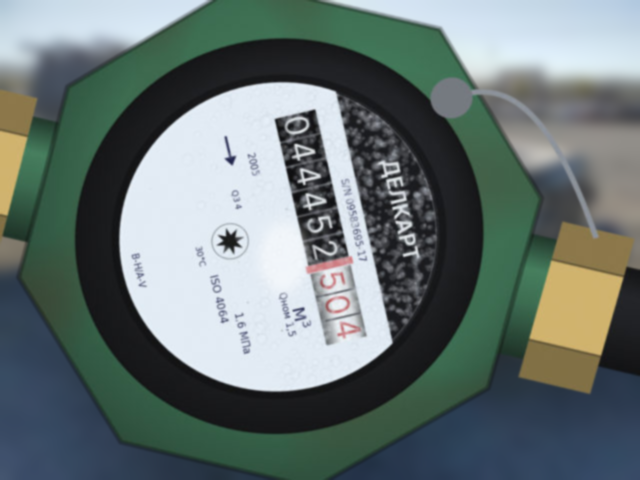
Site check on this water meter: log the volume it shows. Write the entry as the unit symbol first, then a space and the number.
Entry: m³ 44452.504
